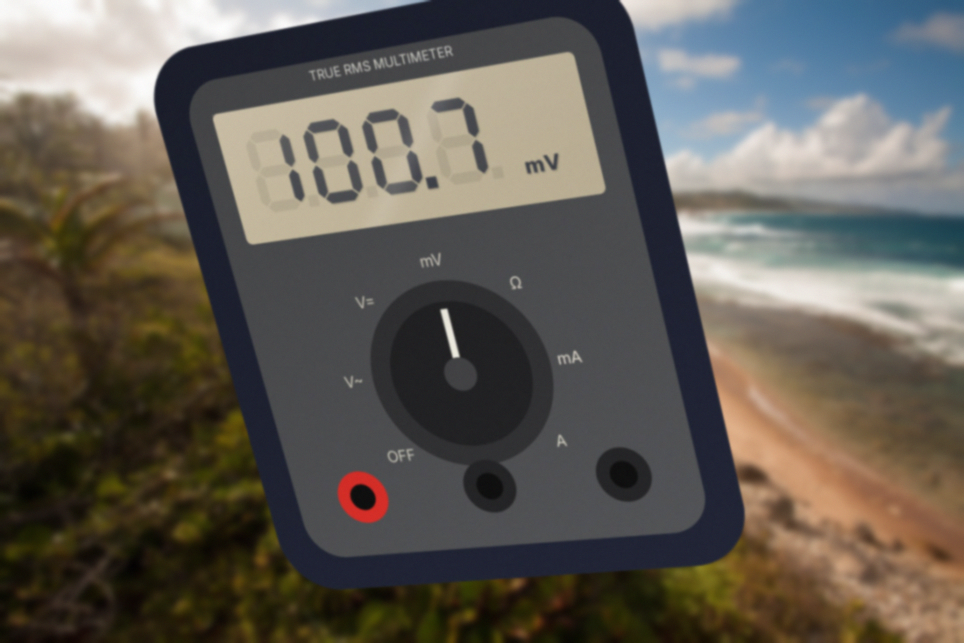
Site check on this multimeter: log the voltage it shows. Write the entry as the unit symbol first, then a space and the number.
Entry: mV 100.7
